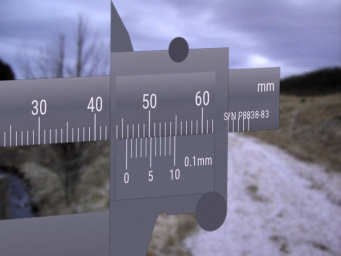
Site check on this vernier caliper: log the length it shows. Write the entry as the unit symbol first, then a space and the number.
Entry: mm 45.8
